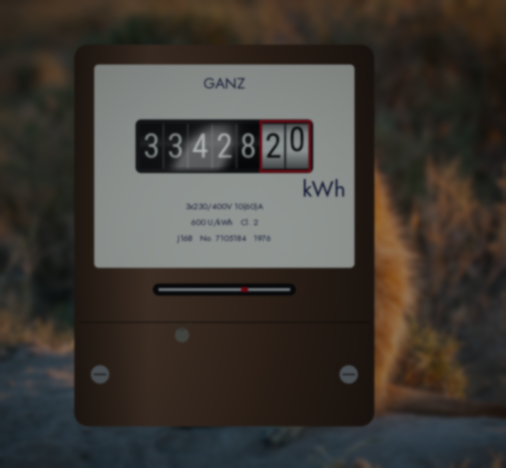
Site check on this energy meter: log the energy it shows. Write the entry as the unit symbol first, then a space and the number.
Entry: kWh 33428.20
